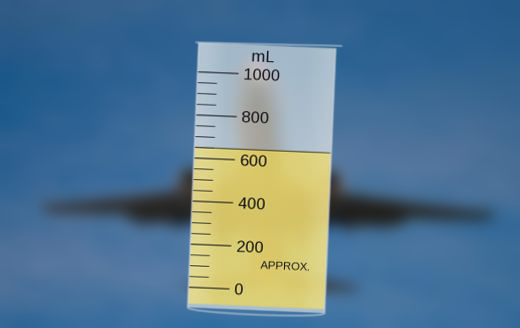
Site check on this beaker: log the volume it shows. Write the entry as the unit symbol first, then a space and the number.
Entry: mL 650
